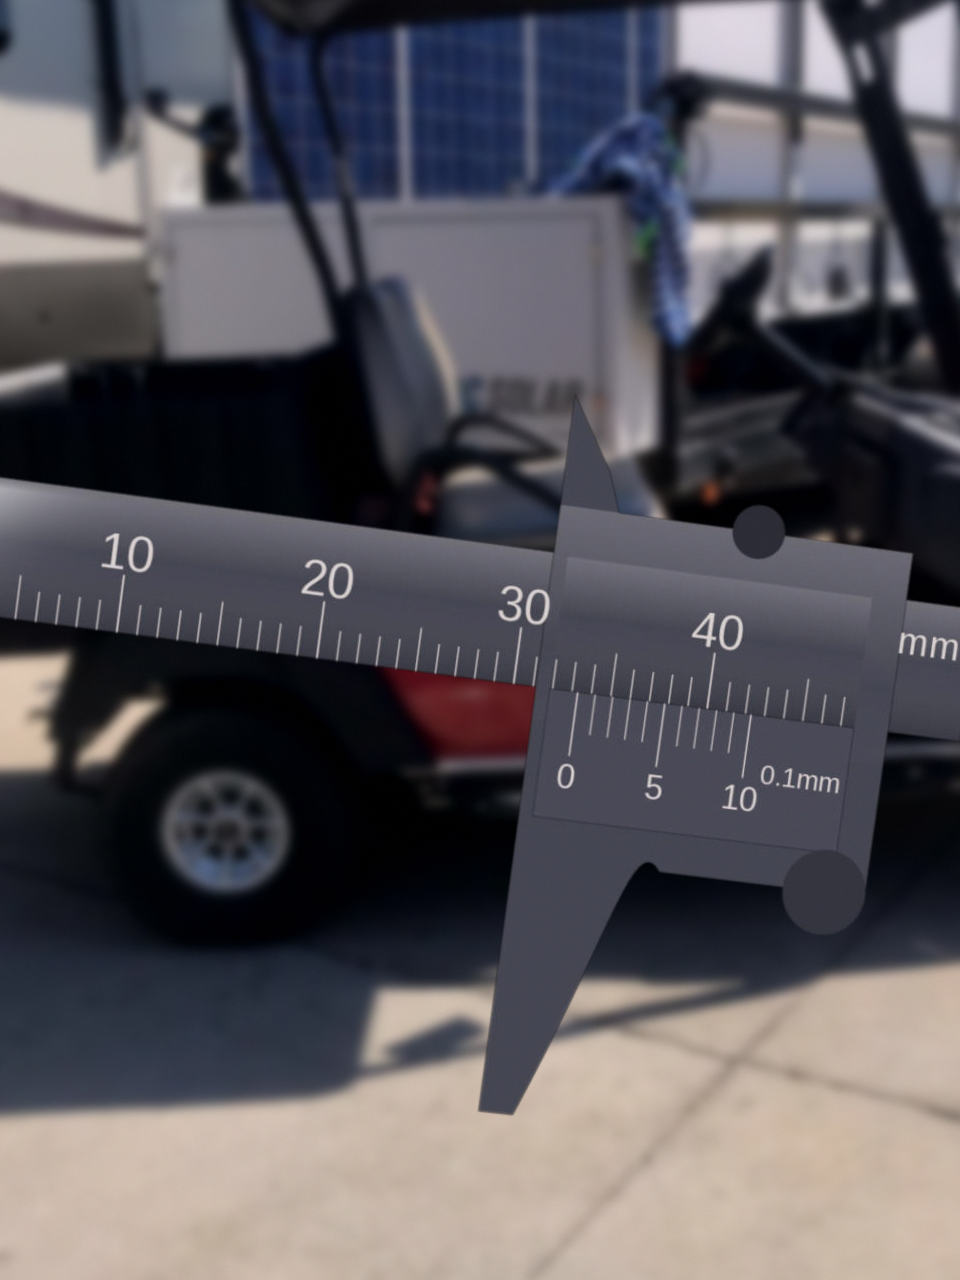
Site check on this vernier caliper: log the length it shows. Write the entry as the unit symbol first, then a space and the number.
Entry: mm 33.3
